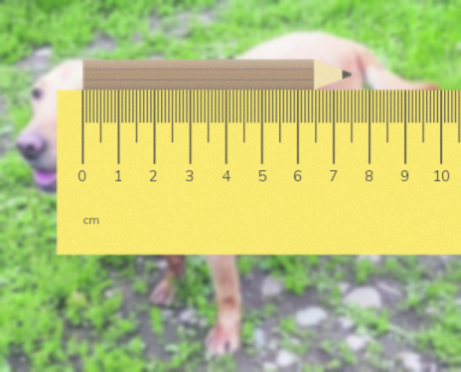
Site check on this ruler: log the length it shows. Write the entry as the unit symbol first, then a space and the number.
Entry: cm 7.5
